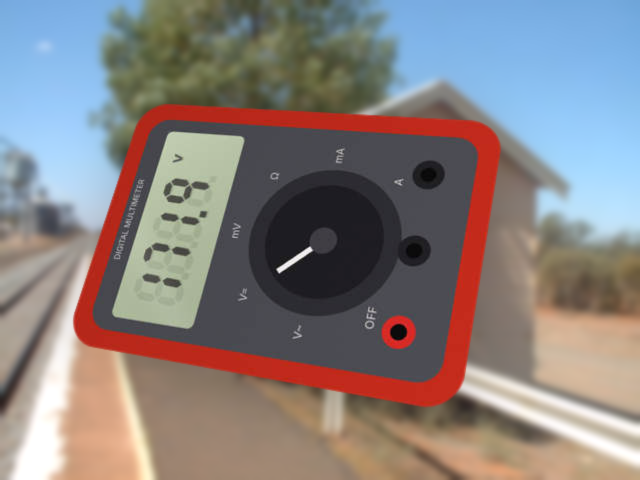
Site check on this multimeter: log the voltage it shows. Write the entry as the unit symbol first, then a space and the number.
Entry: V 171.9
